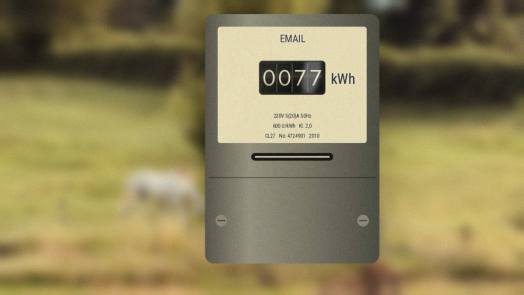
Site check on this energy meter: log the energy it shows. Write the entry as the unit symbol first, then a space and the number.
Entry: kWh 77
